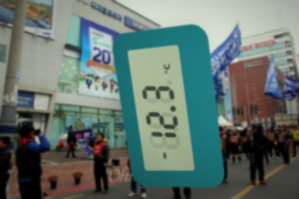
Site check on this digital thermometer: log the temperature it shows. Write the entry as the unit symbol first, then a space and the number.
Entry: °C -12.3
